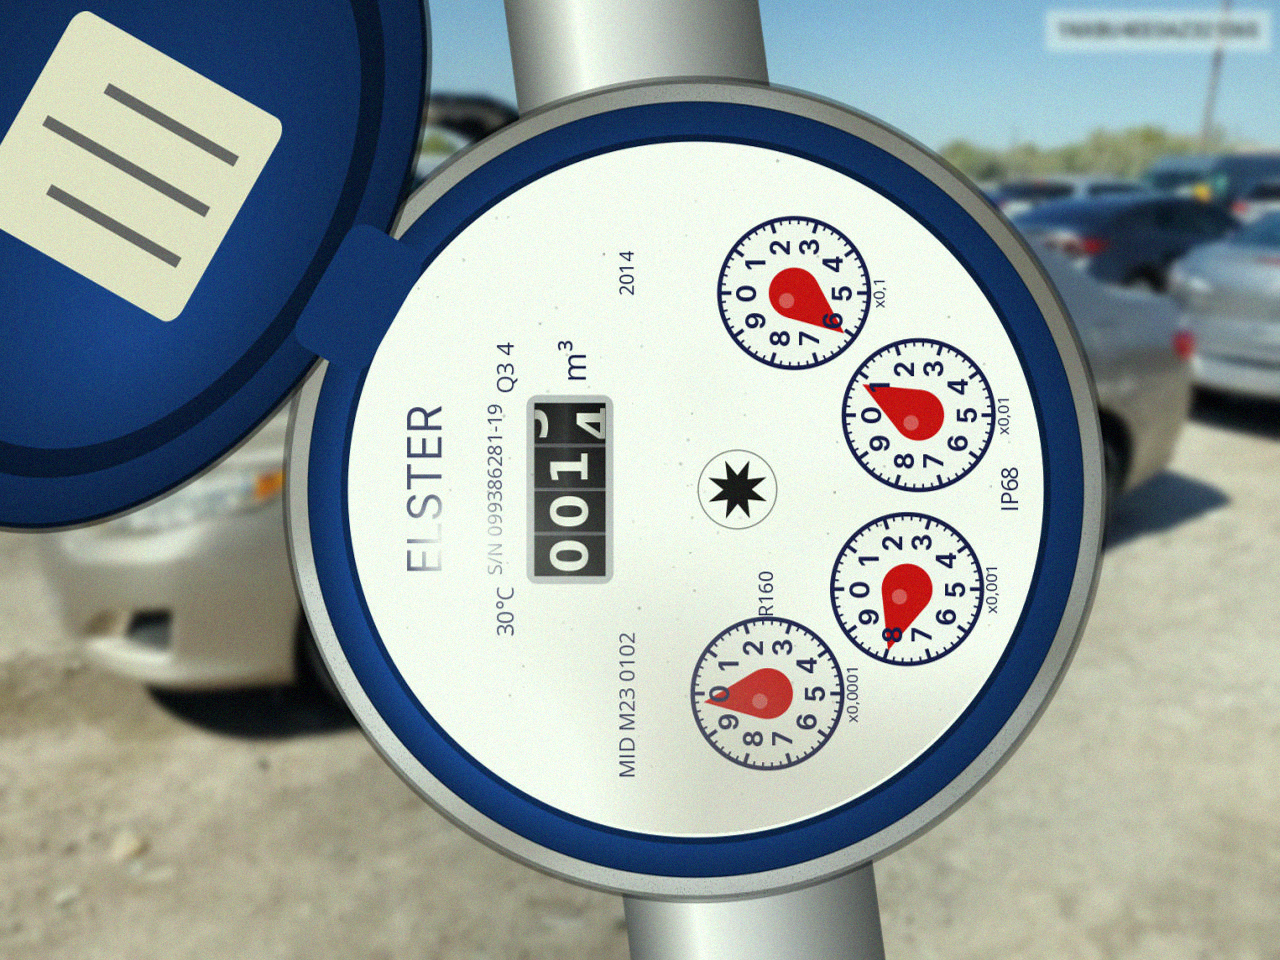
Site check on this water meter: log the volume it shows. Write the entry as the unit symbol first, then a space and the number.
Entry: m³ 13.6079
